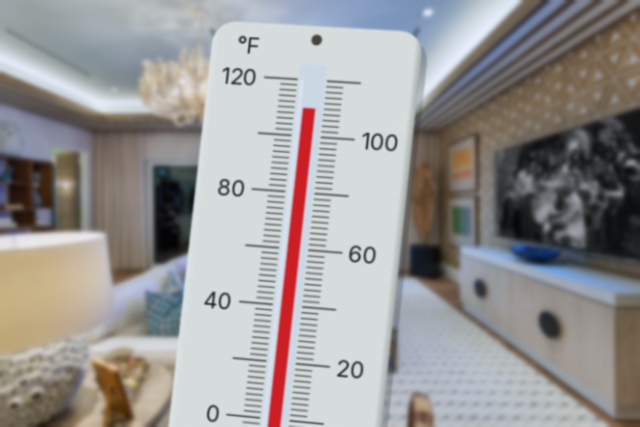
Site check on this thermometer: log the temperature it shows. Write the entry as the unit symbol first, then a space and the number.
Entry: °F 110
